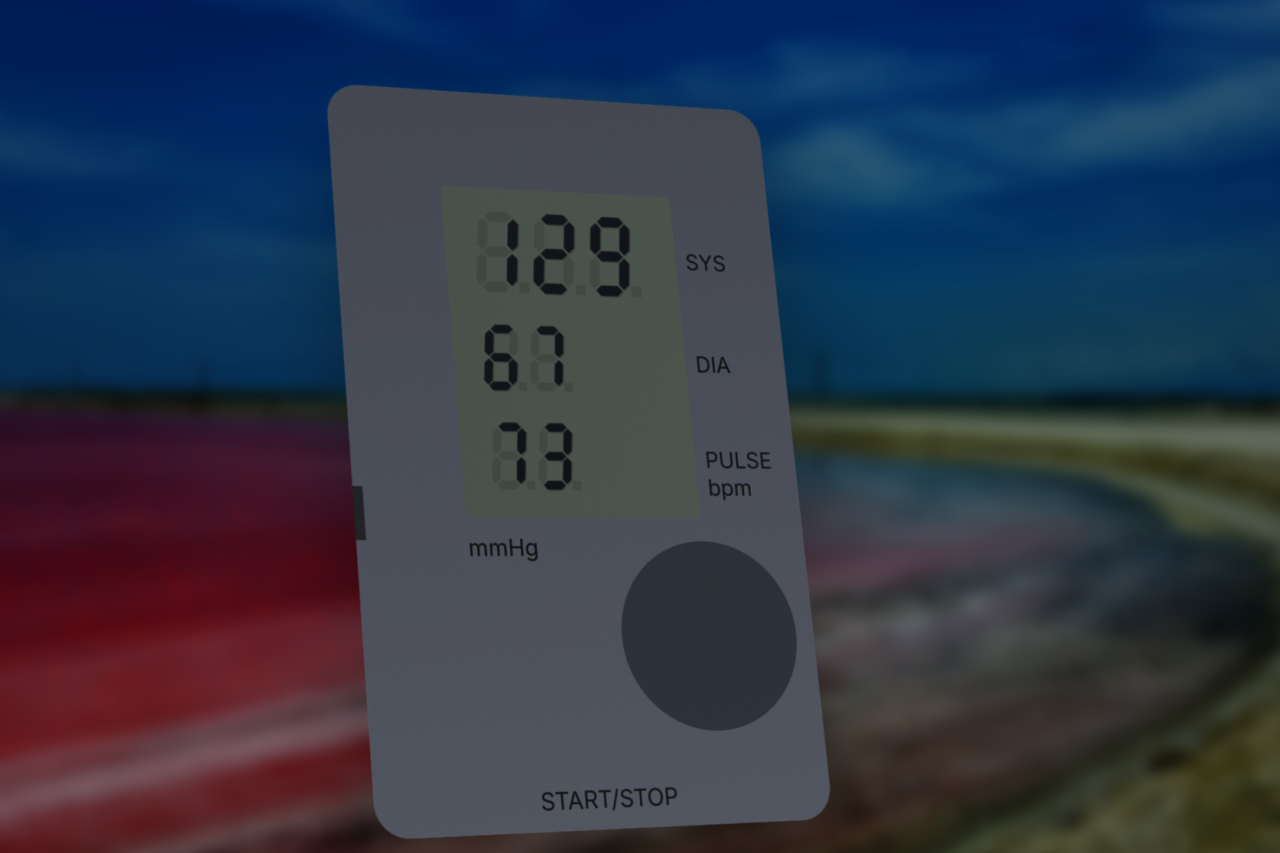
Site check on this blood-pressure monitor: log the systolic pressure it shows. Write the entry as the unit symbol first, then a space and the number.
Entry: mmHg 129
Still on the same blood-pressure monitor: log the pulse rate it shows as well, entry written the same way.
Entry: bpm 73
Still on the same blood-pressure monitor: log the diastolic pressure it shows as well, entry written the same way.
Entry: mmHg 67
